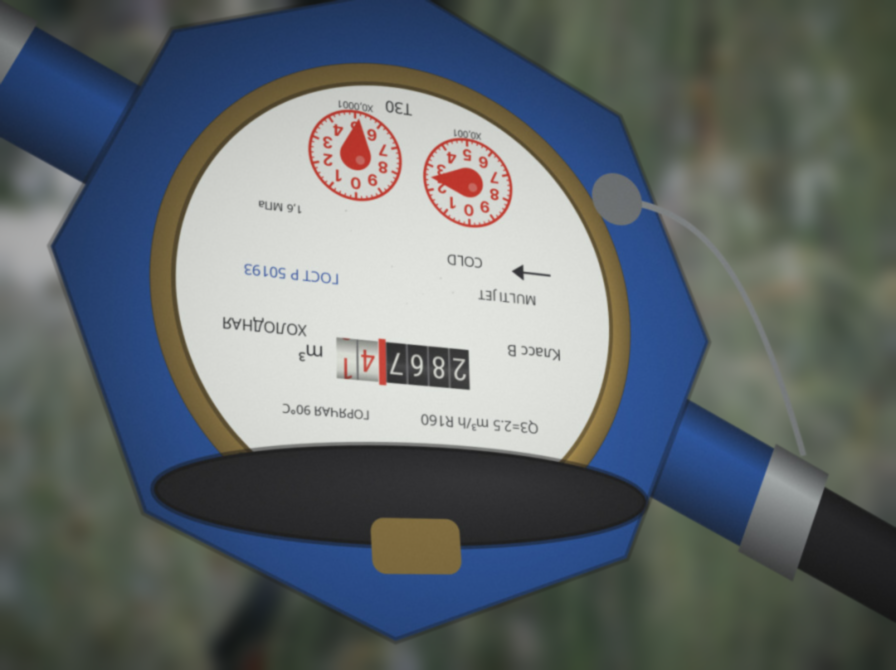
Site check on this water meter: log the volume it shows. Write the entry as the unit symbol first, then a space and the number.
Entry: m³ 2867.4125
